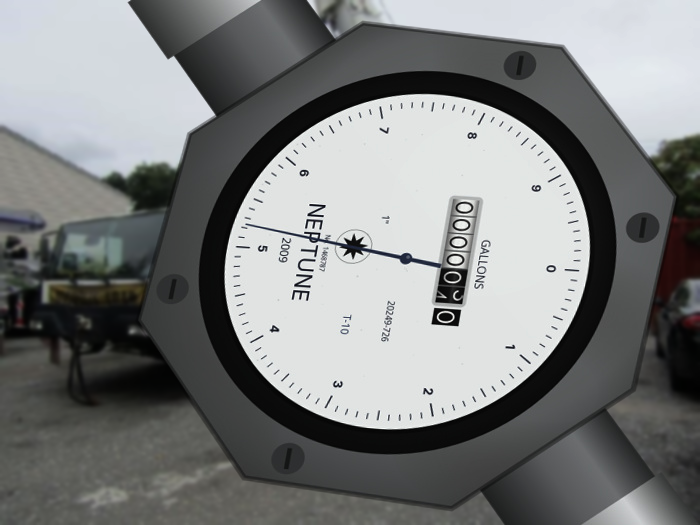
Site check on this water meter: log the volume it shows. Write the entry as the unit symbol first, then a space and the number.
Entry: gal 35.2
